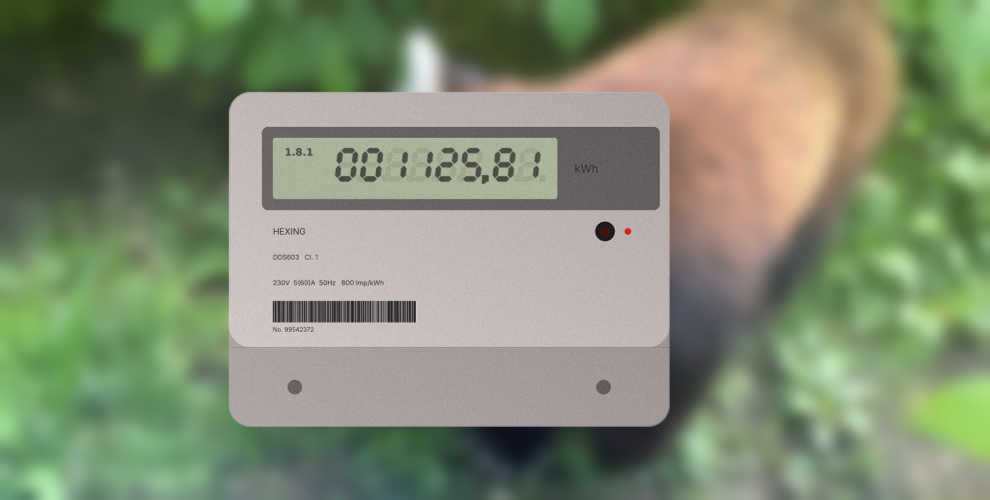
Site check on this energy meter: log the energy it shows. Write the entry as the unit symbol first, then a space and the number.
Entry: kWh 1125.81
